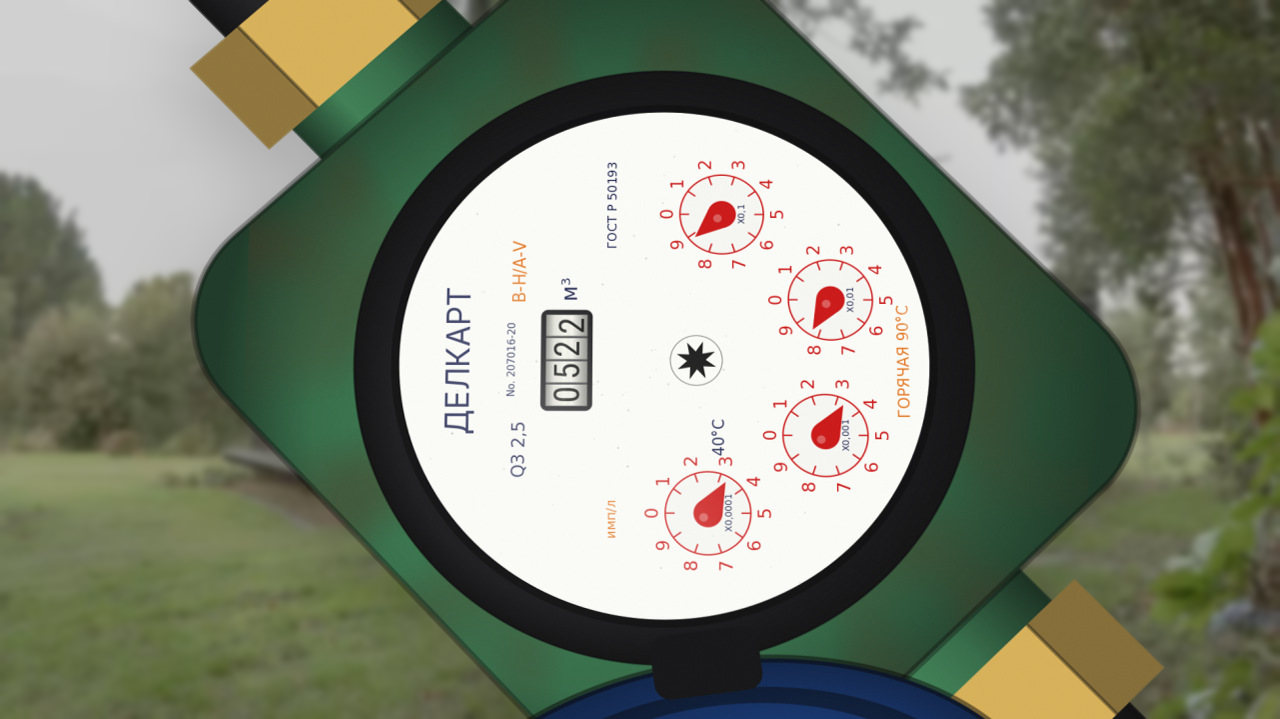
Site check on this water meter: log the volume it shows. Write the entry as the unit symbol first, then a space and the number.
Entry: m³ 521.8833
